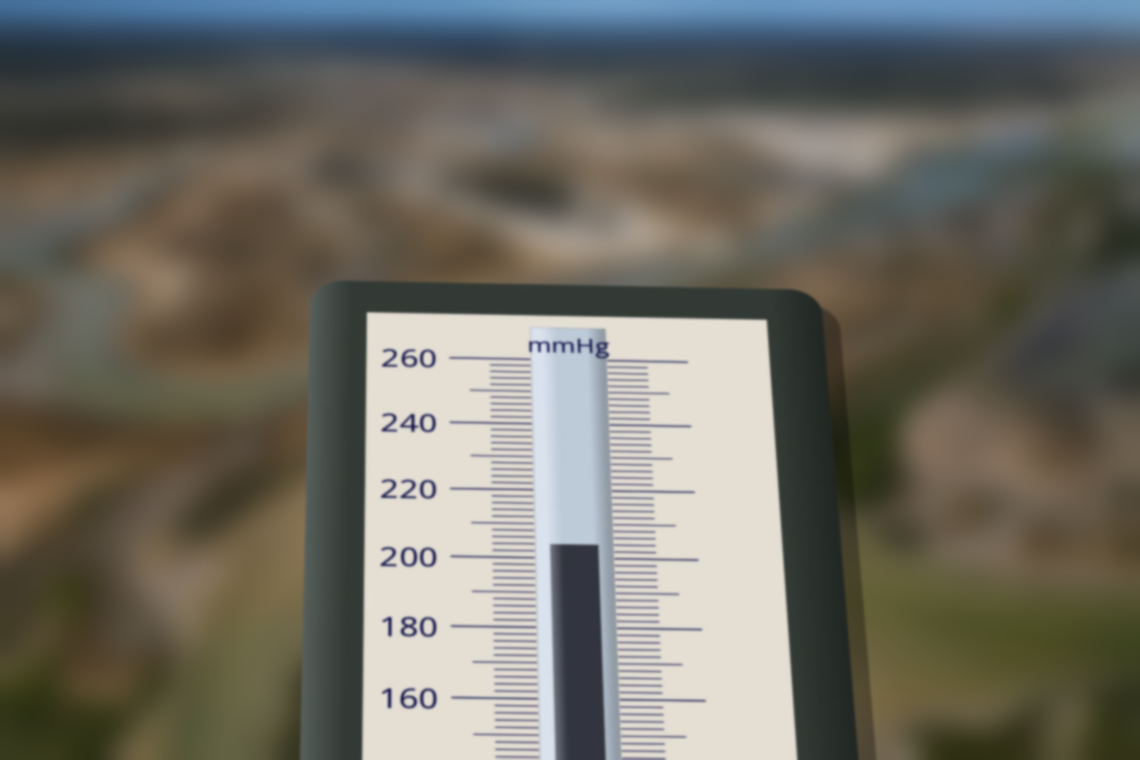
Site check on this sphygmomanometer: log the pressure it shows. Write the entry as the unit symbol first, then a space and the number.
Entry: mmHg 204
